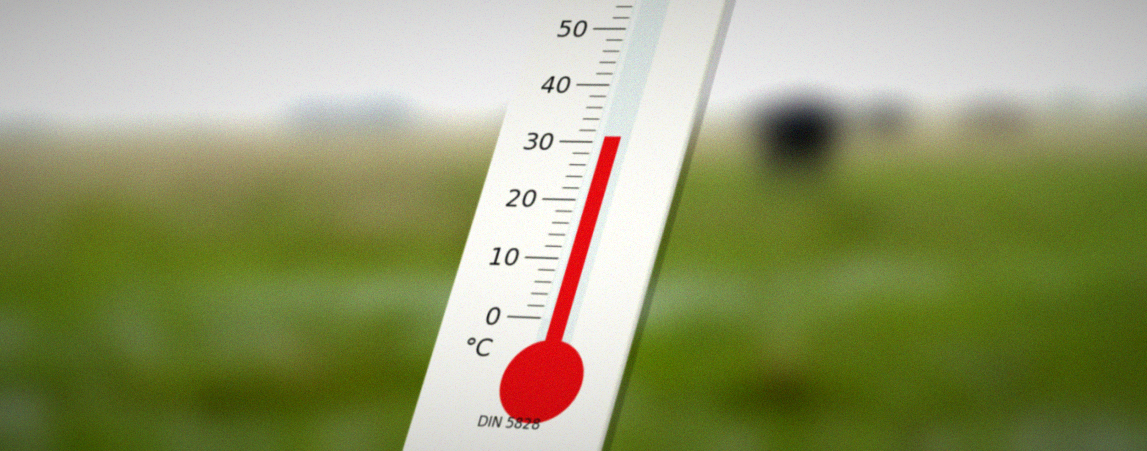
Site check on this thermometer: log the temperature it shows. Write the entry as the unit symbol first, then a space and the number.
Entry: °C 31
